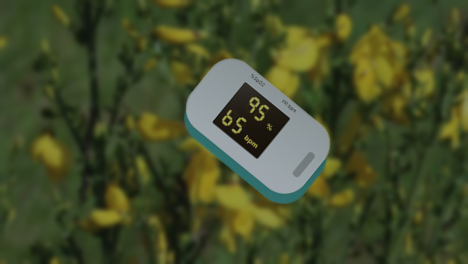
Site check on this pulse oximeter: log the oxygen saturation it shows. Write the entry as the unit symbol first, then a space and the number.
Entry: % 95
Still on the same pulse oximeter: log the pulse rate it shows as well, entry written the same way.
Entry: bpm 65
